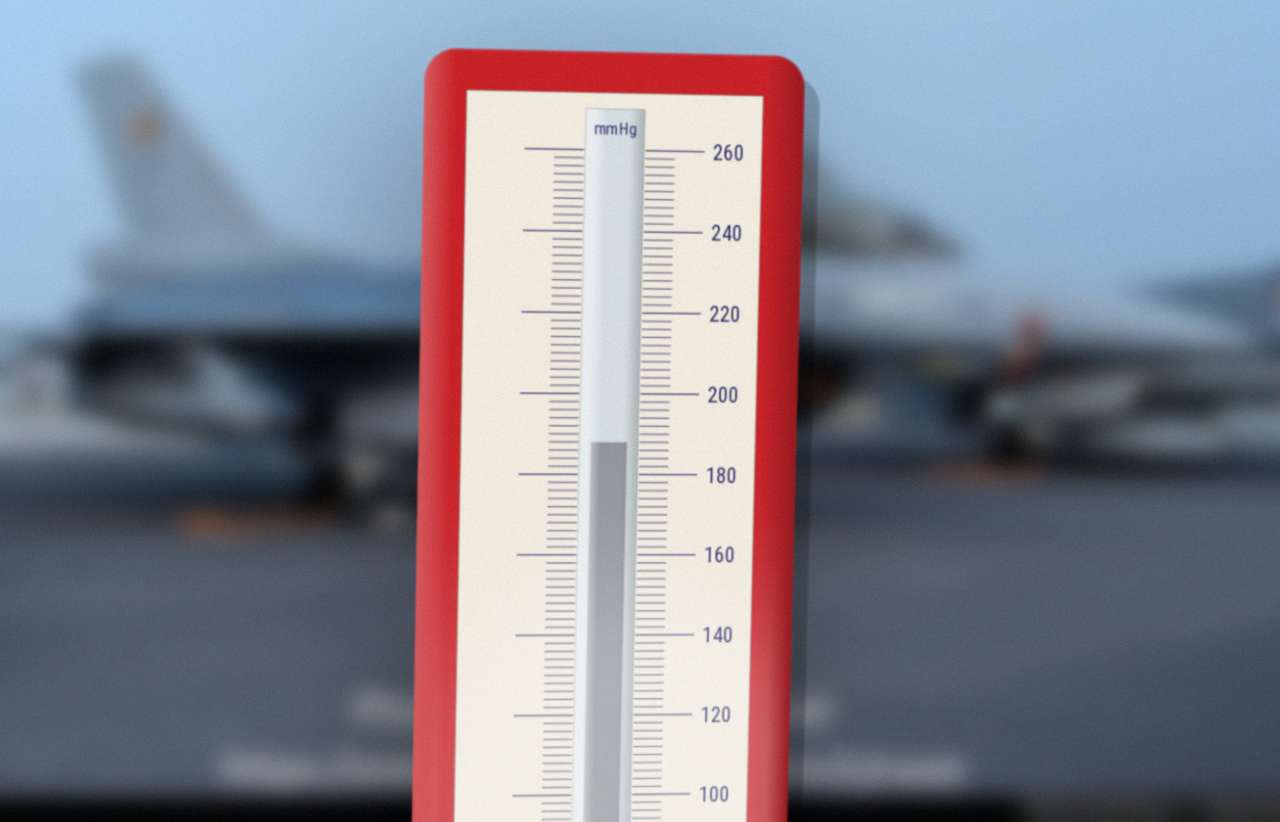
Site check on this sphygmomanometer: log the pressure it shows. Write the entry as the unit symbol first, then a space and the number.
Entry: mmHg 188
